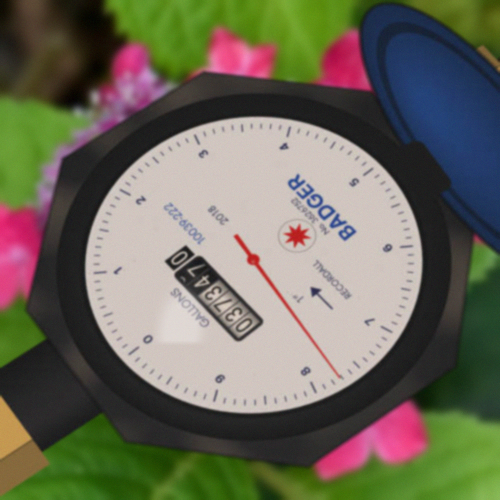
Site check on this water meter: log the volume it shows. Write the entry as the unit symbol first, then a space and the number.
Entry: gal 373467.7
